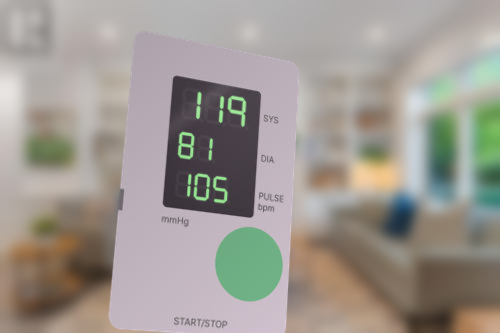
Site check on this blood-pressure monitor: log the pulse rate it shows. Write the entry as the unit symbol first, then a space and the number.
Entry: bpm 105
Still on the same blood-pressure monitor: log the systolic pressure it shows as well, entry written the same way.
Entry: mmHg 119
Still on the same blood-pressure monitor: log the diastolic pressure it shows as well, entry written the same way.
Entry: mmHg 81
